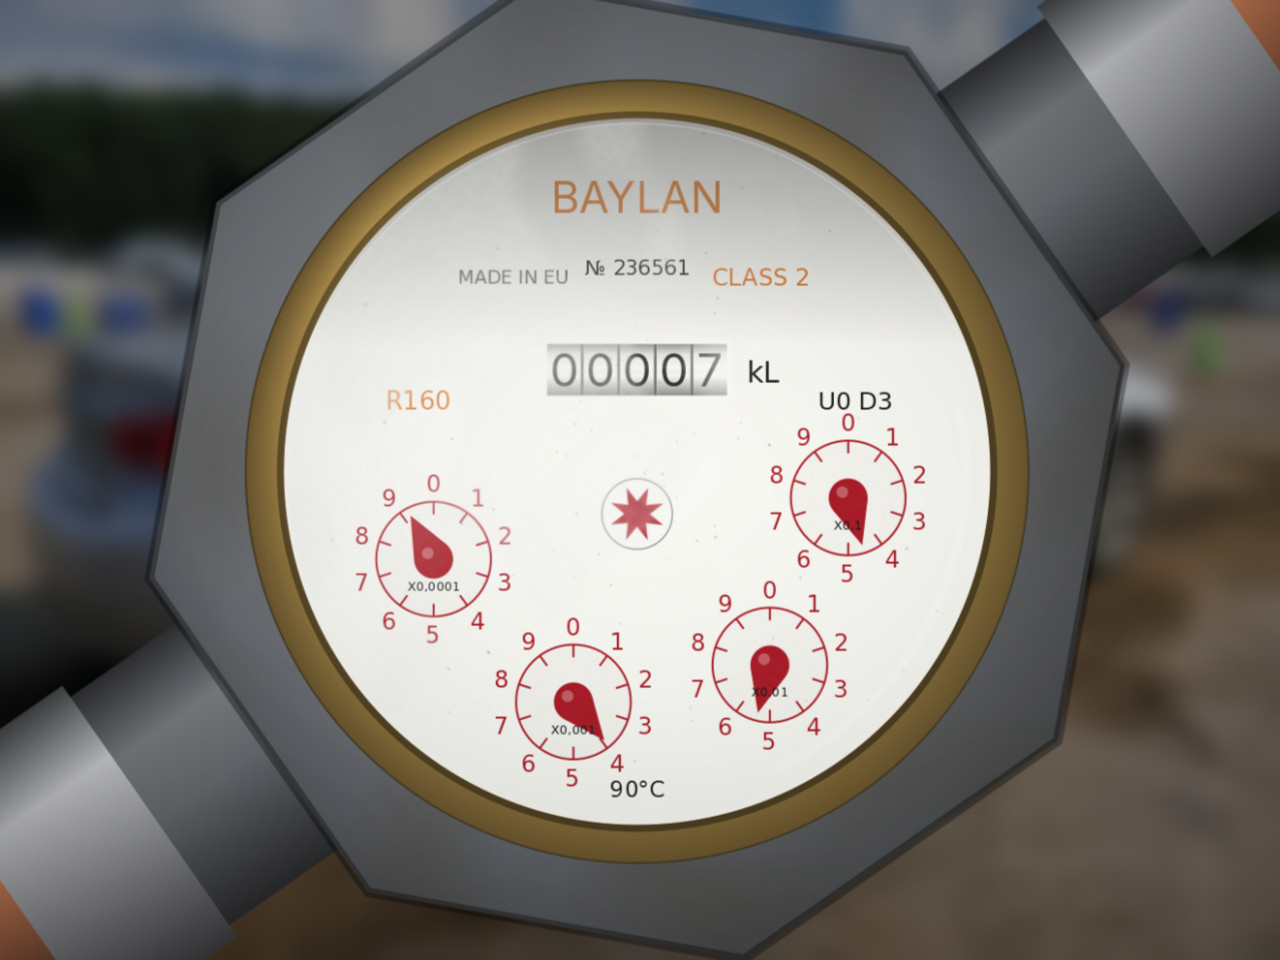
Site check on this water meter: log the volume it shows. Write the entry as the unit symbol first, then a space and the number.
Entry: kL 7.4539
